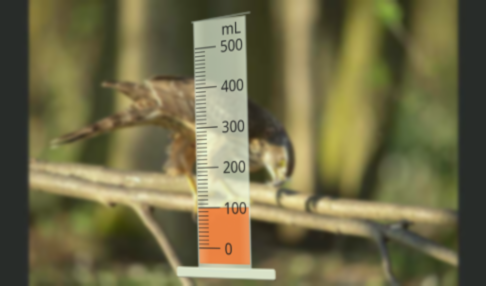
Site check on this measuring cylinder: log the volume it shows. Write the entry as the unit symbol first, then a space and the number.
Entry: mL 100
